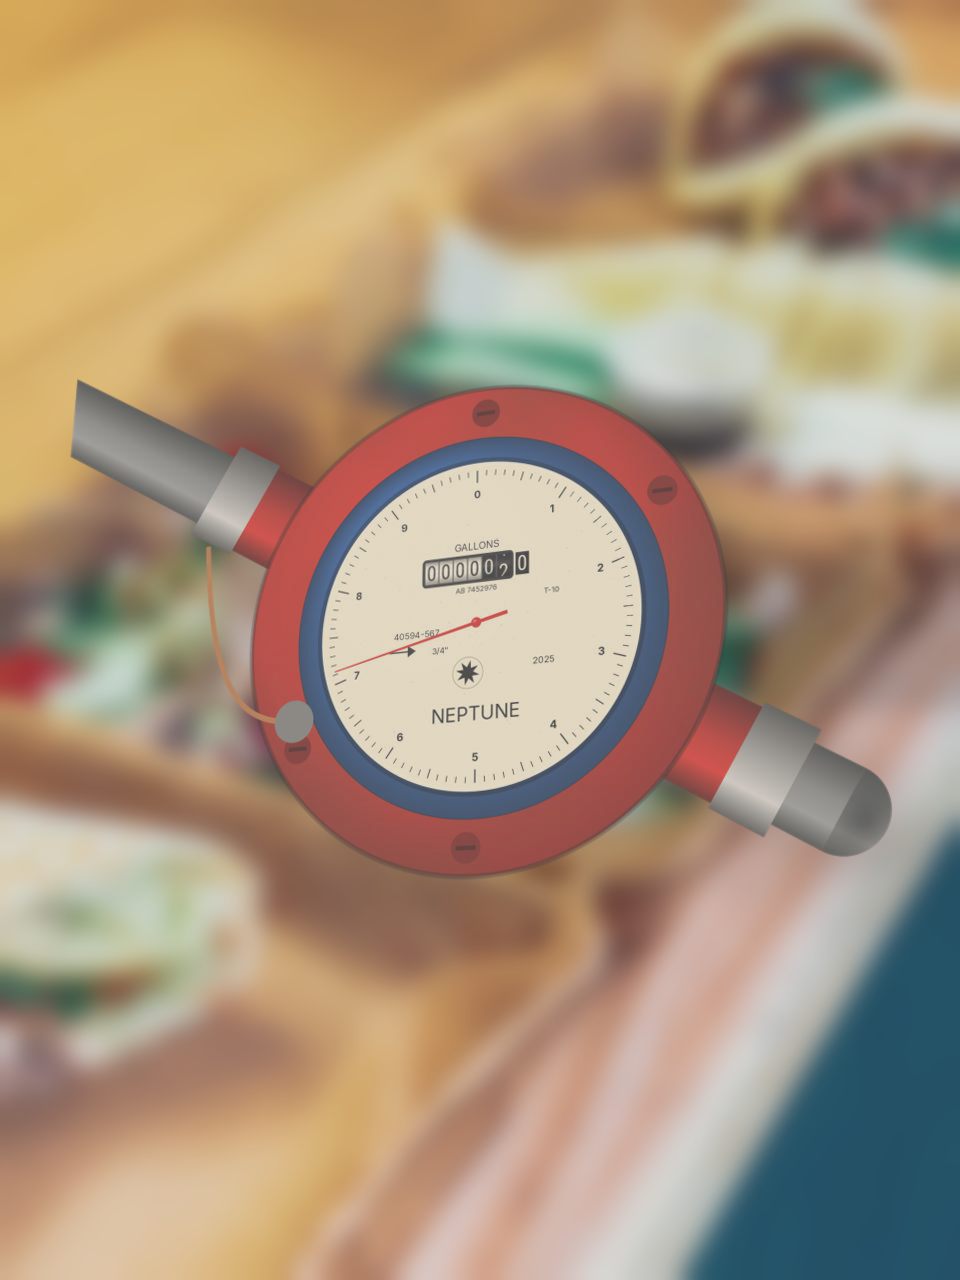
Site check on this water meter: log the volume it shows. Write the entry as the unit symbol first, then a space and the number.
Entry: gal 17.1
